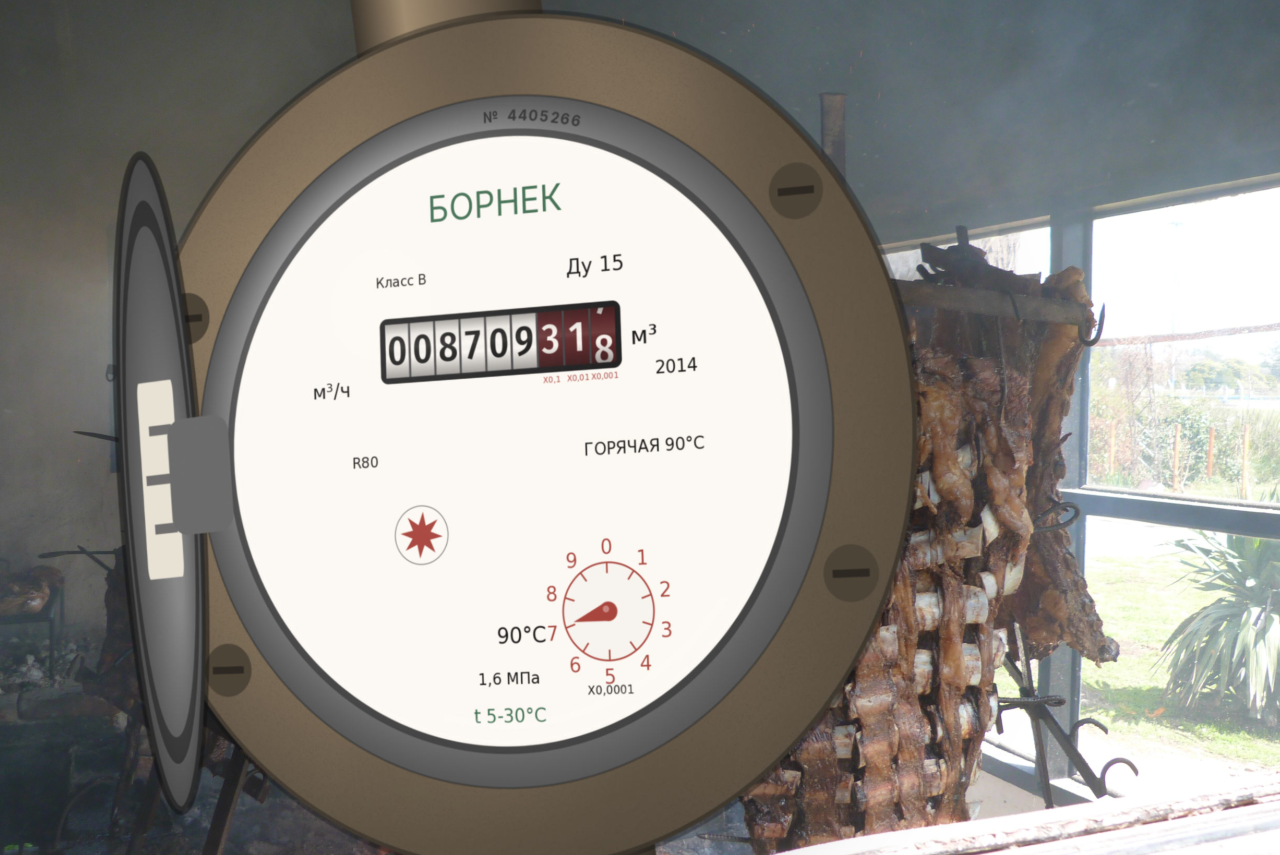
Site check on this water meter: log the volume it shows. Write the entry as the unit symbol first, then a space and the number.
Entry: m³ 8709.3177
